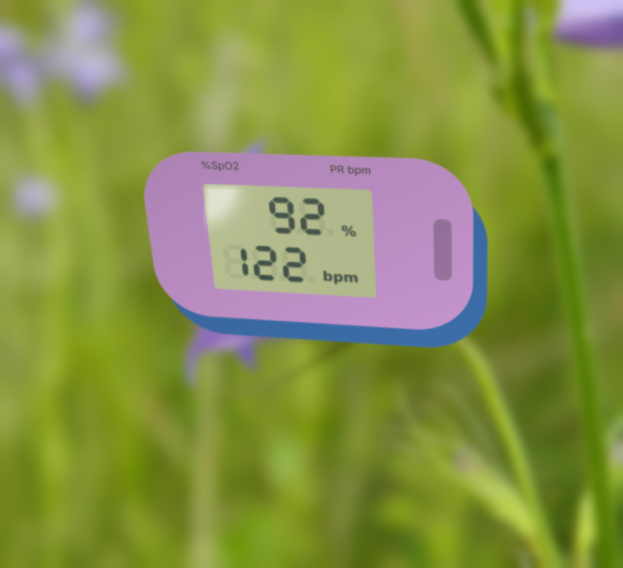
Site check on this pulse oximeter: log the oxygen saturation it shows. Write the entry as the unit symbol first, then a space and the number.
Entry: % 92
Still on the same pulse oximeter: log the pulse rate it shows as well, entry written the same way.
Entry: bpm 122
